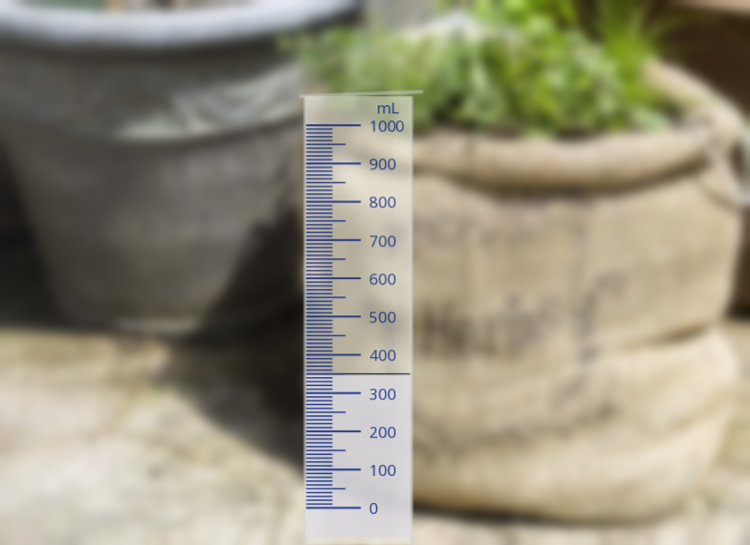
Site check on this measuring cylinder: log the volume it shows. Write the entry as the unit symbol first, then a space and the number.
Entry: mL 350
